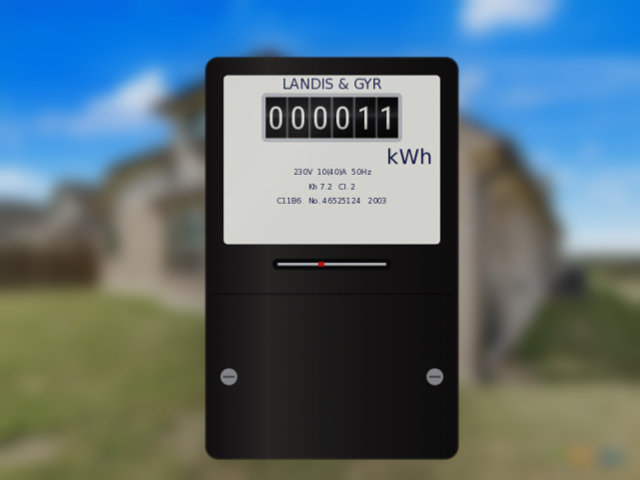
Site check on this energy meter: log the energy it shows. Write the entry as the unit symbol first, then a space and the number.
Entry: kWh 11
